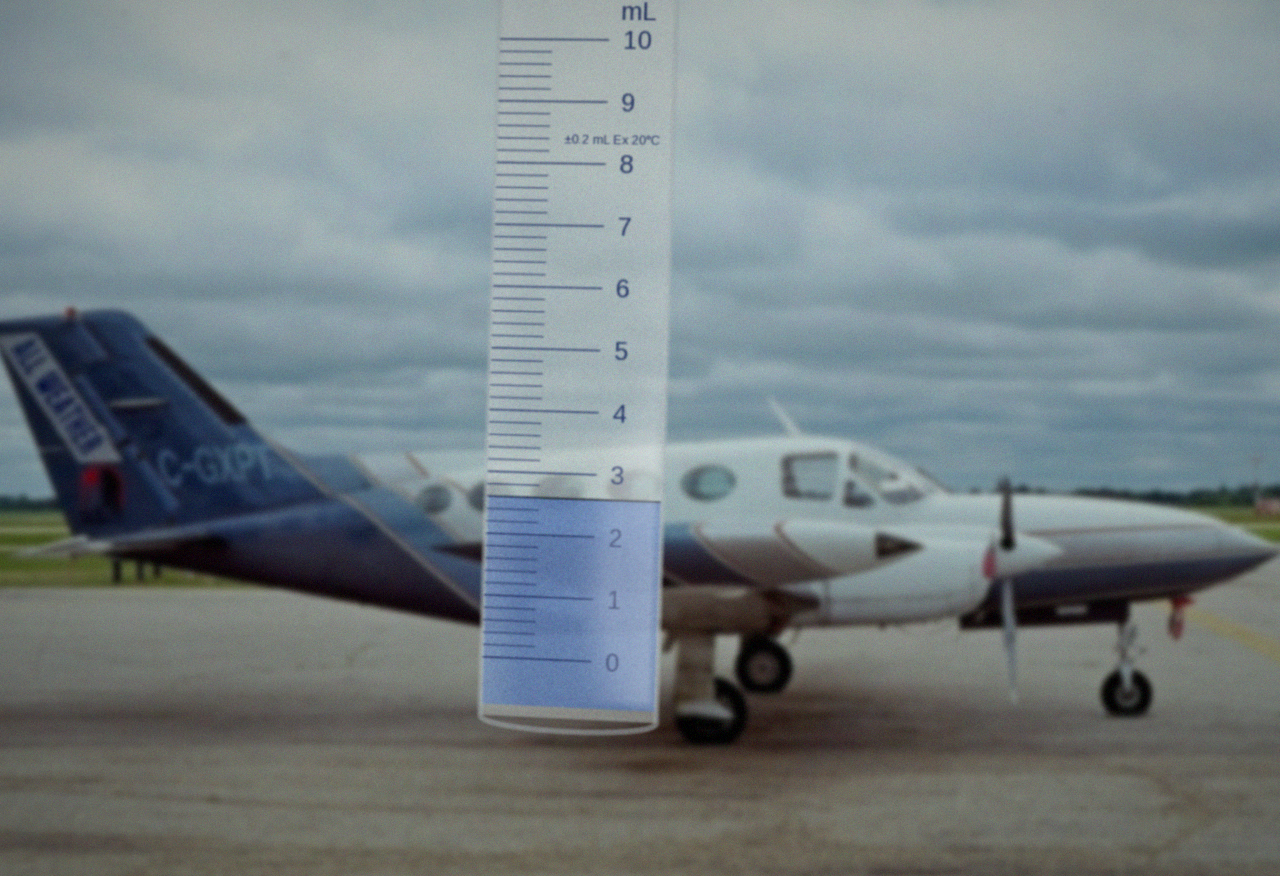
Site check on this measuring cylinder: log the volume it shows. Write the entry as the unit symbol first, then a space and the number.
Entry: mL 2.6
